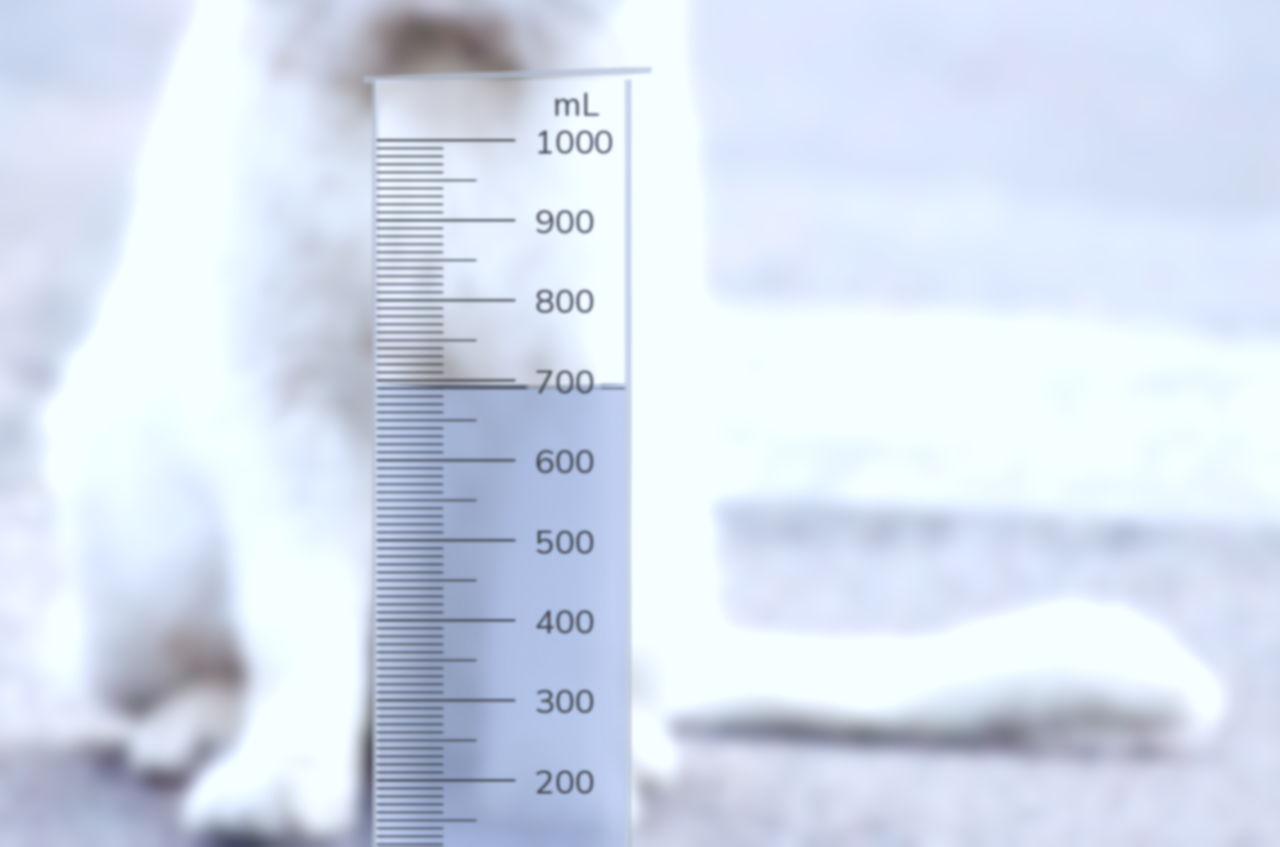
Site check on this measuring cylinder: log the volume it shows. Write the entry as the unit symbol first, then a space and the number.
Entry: mL 690
